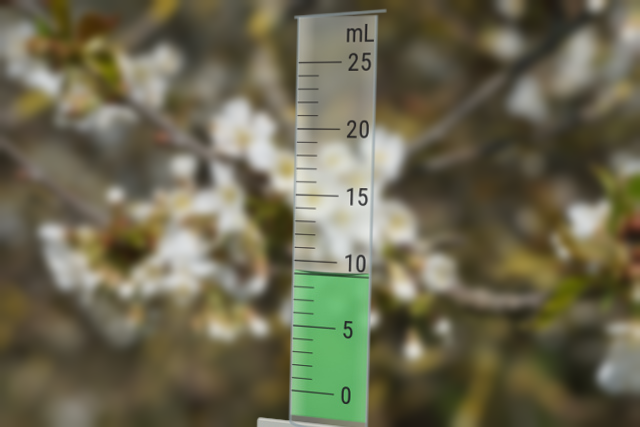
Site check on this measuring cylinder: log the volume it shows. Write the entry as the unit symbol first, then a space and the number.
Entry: mL 9
